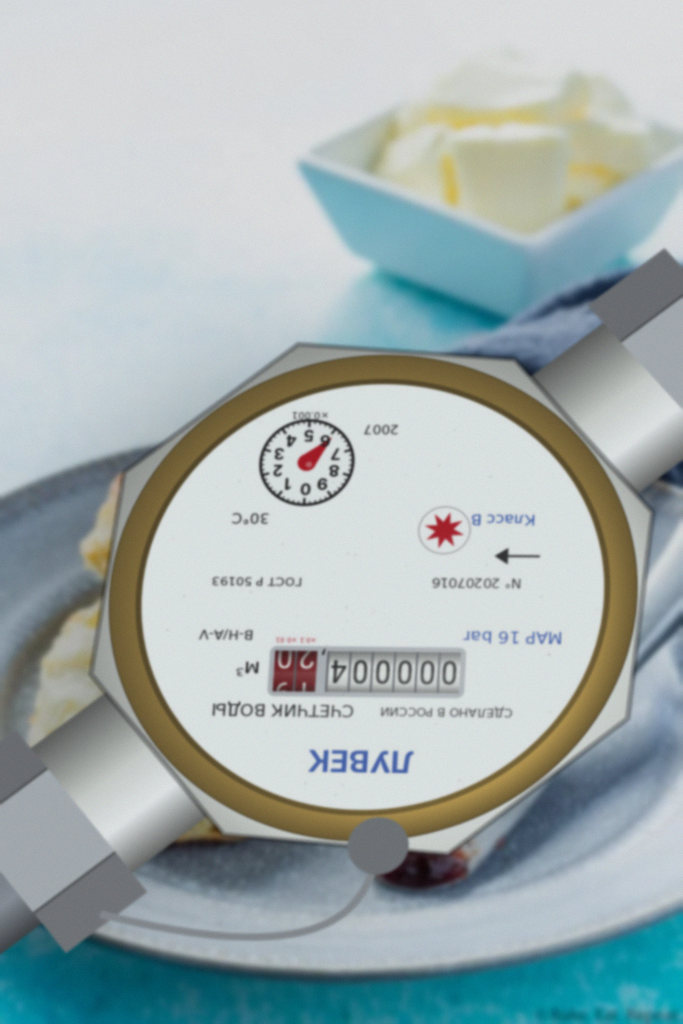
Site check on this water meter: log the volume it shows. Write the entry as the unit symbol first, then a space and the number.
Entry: m³ 4.196
